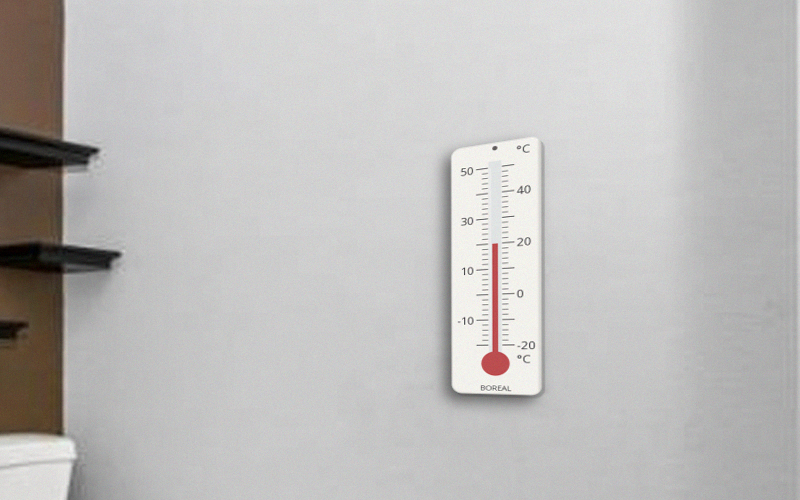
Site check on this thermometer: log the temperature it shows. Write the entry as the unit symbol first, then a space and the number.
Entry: °C 20
